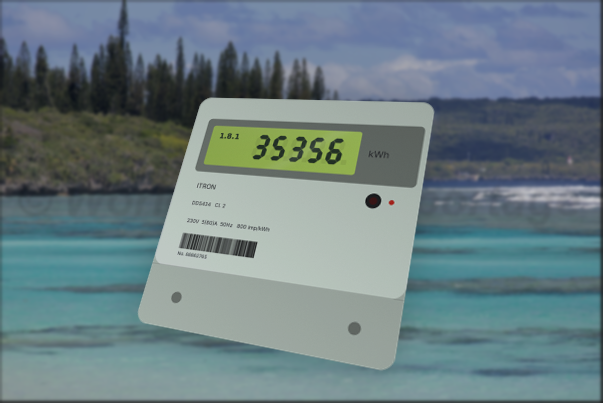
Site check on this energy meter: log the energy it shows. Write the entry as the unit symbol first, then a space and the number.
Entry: kWh 35356
